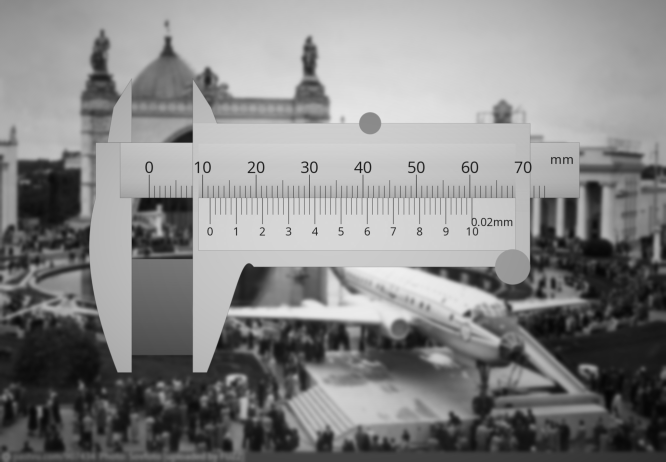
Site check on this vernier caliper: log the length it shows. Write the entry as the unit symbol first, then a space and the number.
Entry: mm 11.4
